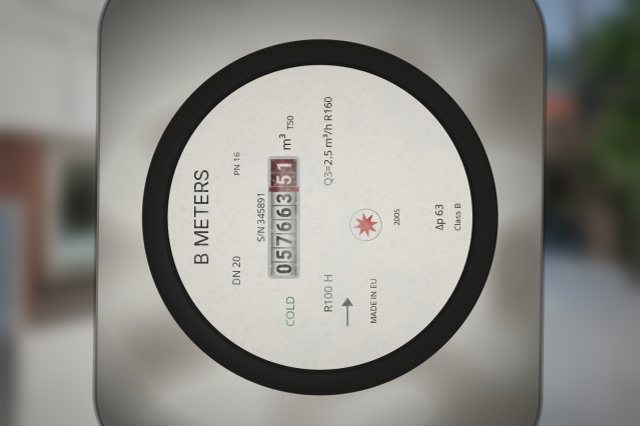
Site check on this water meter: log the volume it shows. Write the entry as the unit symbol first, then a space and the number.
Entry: m³ 57663.51
